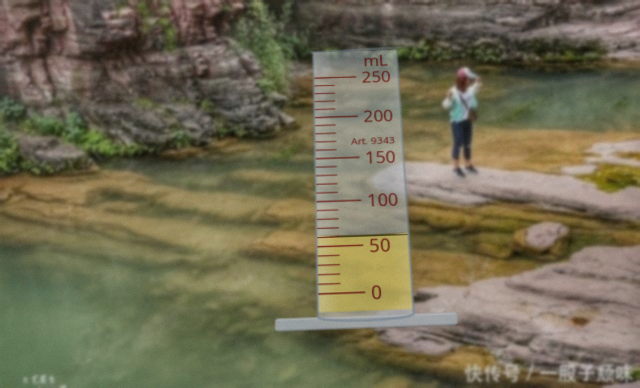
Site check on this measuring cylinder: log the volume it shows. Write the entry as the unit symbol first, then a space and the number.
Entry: mL 60
